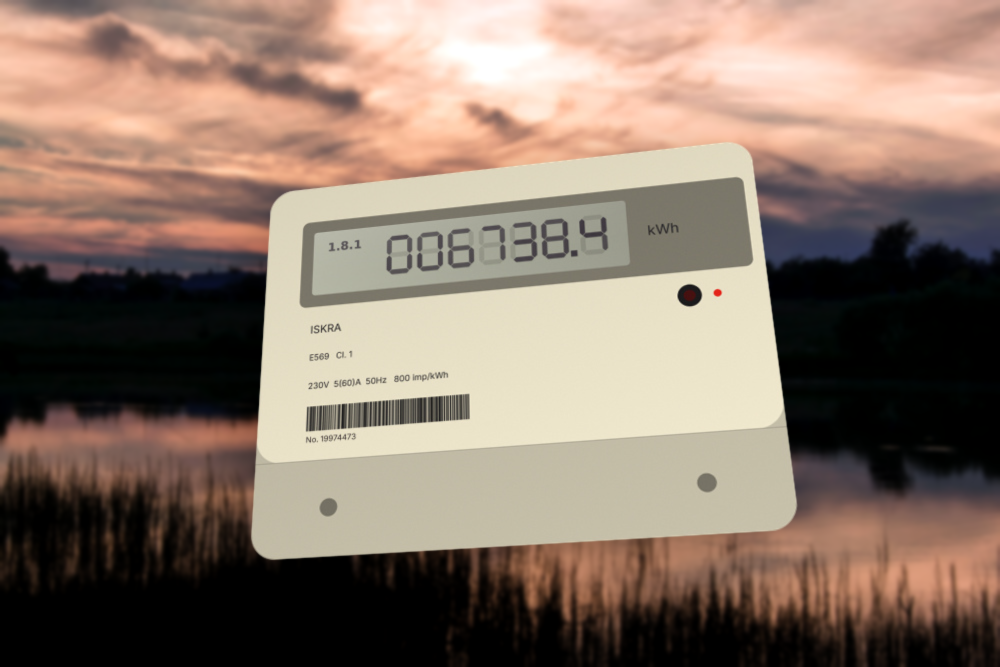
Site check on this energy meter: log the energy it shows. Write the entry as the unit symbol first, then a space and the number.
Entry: kWh 6738.4
